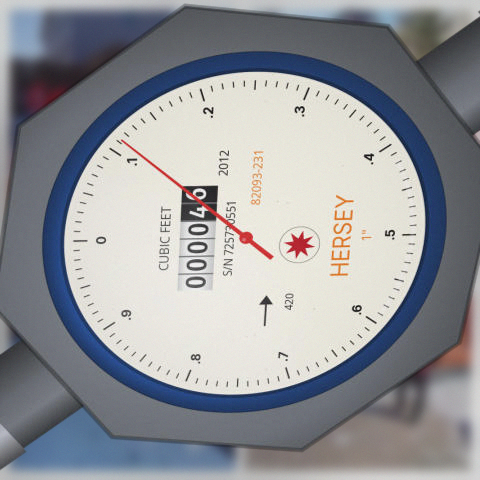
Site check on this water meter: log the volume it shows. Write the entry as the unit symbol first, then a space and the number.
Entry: ft³ 46.11
